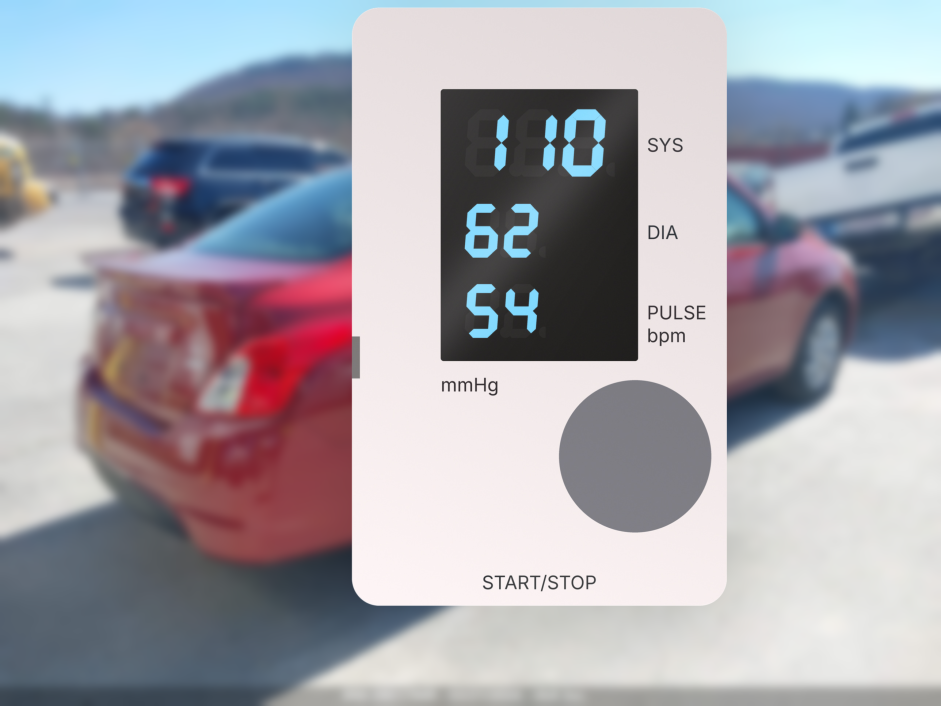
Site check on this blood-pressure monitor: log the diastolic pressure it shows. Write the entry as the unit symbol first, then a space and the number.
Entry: mmHg 62
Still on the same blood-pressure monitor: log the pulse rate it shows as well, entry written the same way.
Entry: bpm 54
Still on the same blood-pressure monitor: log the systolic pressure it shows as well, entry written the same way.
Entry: mmHg 110
